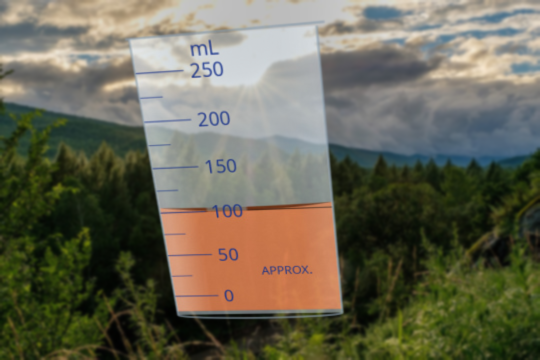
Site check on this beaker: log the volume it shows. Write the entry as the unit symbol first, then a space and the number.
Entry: mL 100
